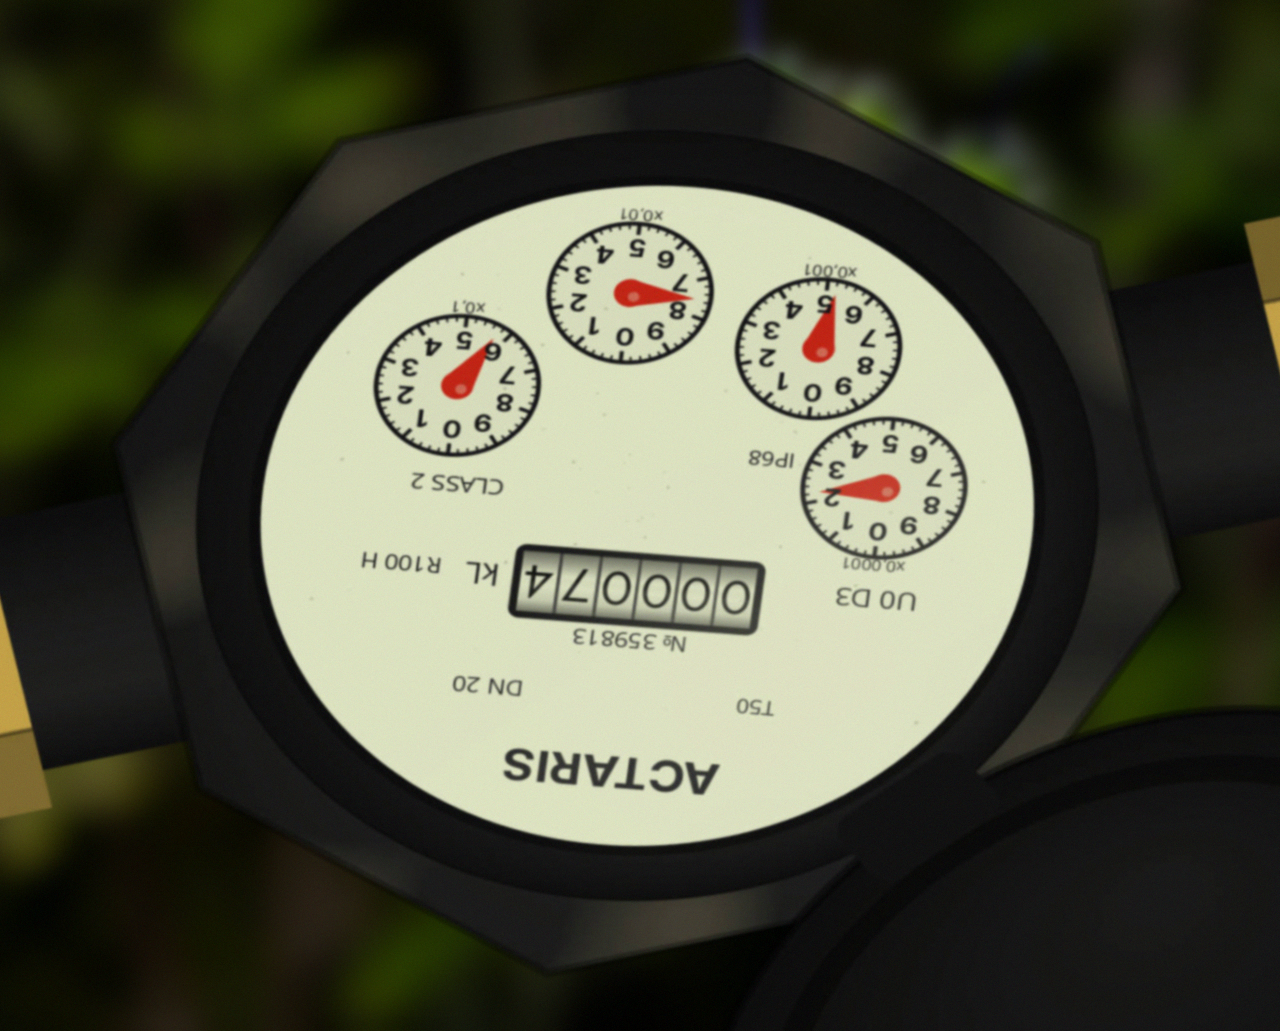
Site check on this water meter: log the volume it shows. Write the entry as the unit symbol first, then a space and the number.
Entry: kL 74.5752
